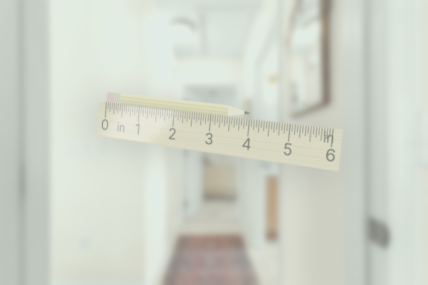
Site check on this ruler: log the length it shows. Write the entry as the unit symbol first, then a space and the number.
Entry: in 4
